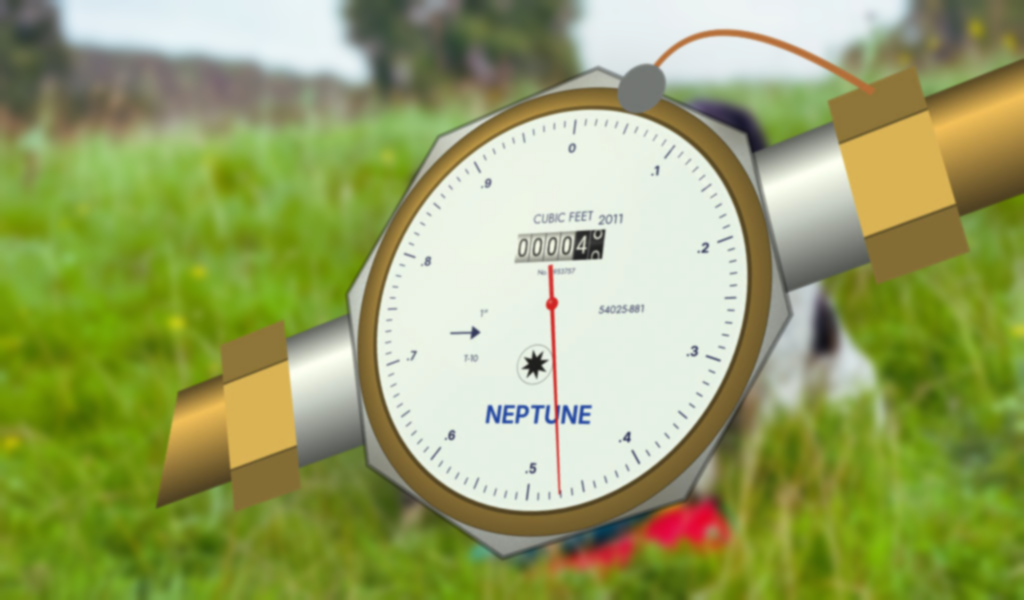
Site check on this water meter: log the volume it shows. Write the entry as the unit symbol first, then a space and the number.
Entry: ft³ 48.47
